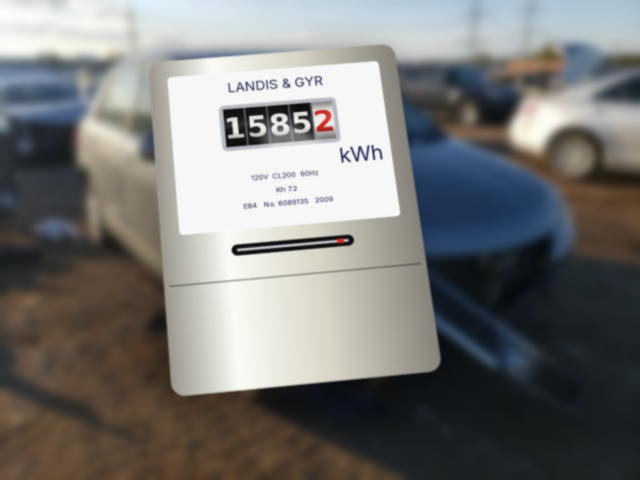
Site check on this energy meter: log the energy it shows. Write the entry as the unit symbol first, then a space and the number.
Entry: kWh 1585.2
